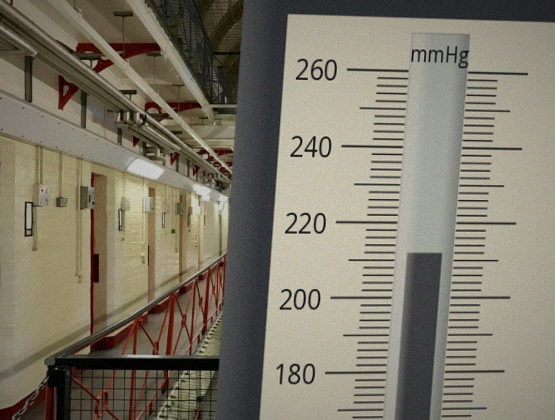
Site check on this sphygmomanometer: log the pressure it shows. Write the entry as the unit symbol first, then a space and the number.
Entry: mmHg 212
